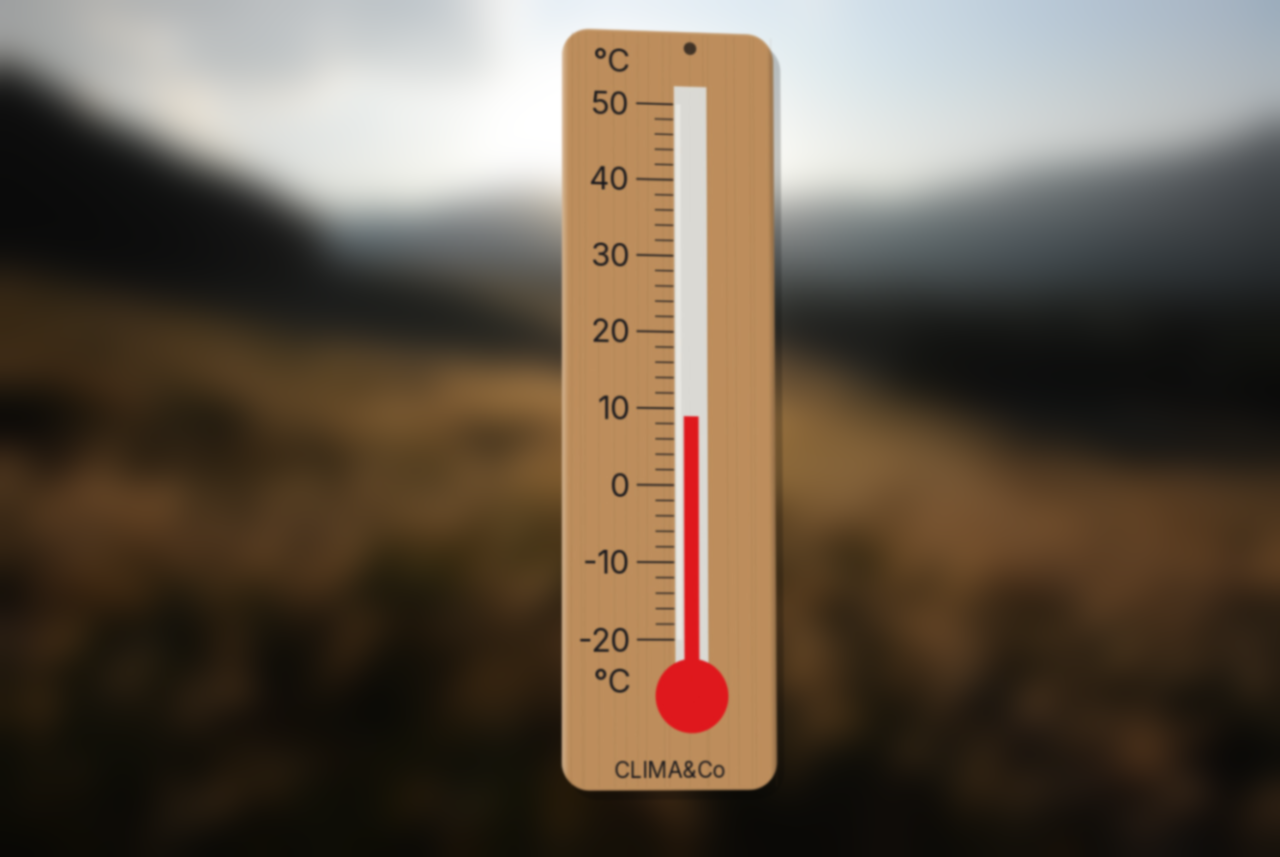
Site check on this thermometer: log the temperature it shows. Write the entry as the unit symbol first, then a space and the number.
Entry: °C 9
